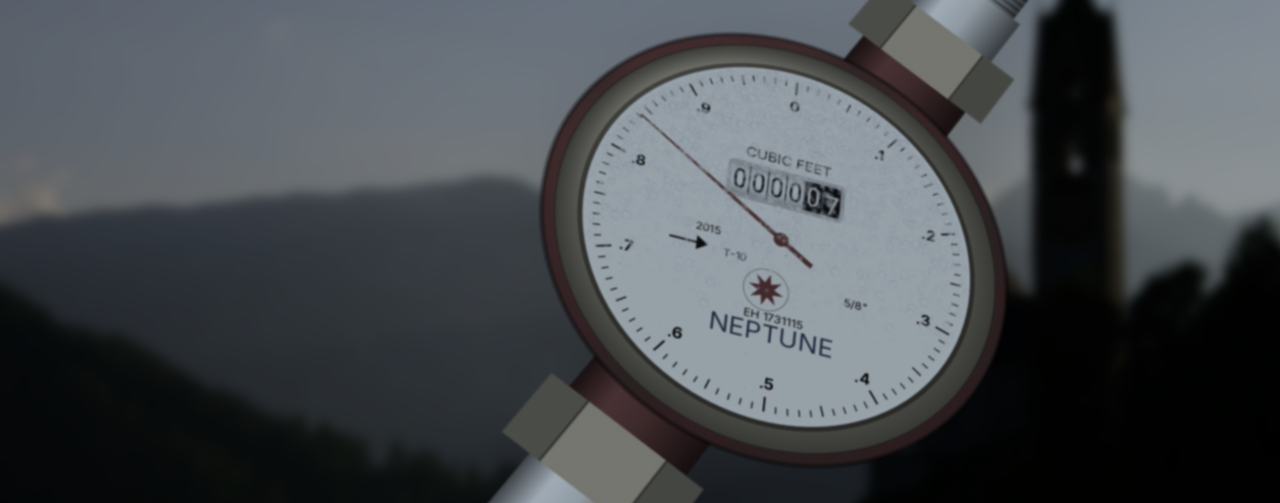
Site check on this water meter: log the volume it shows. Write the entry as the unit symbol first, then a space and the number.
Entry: ft³ 6.84
